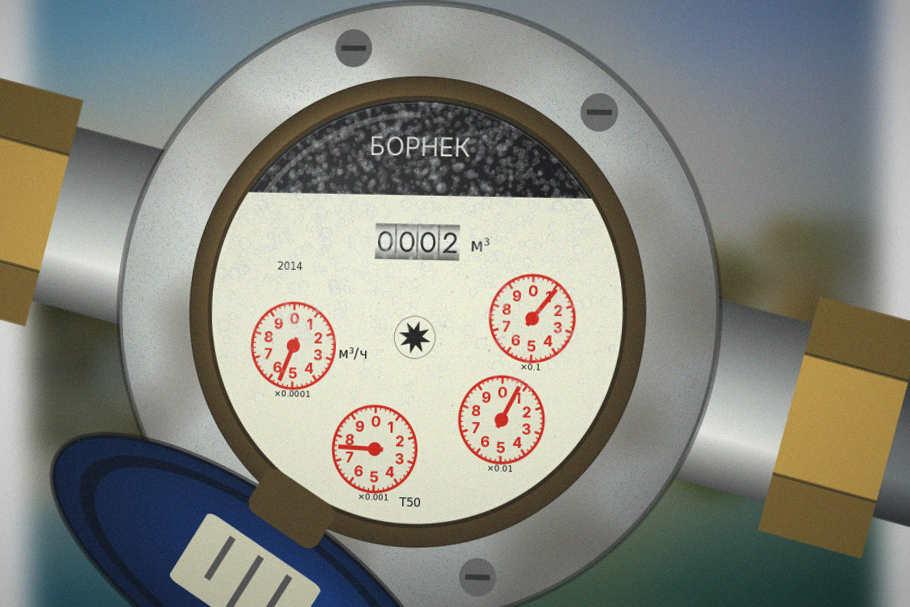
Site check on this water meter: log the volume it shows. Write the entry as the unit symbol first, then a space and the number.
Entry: m³ 2.1075
